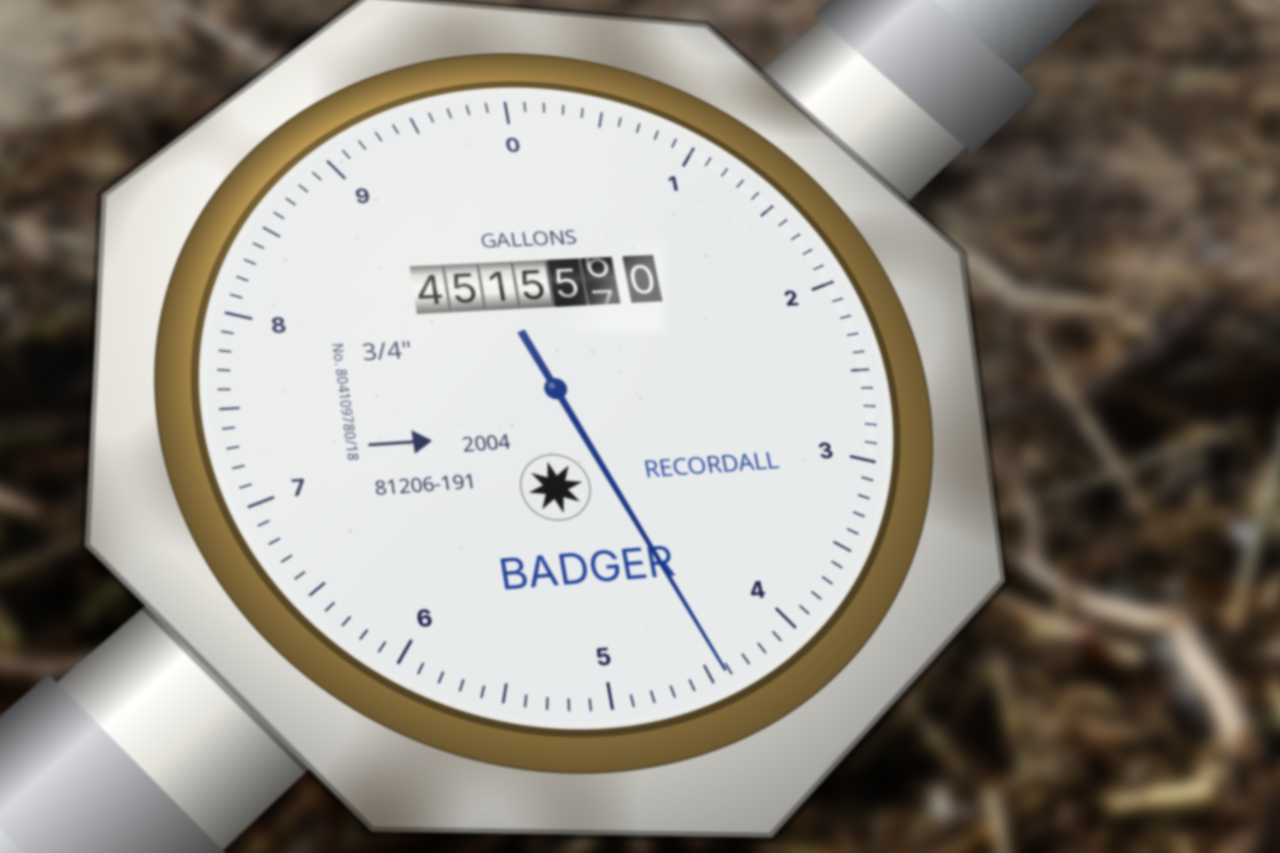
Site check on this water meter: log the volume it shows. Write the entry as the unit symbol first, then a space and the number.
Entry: gal 4515564.4
